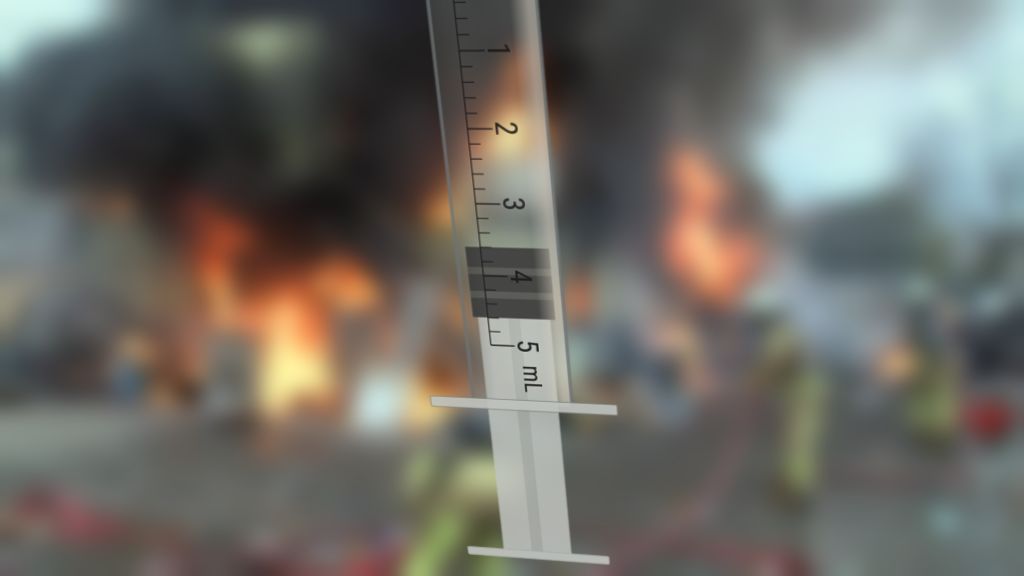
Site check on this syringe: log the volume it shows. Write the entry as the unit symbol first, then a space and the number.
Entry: mL 3.6
